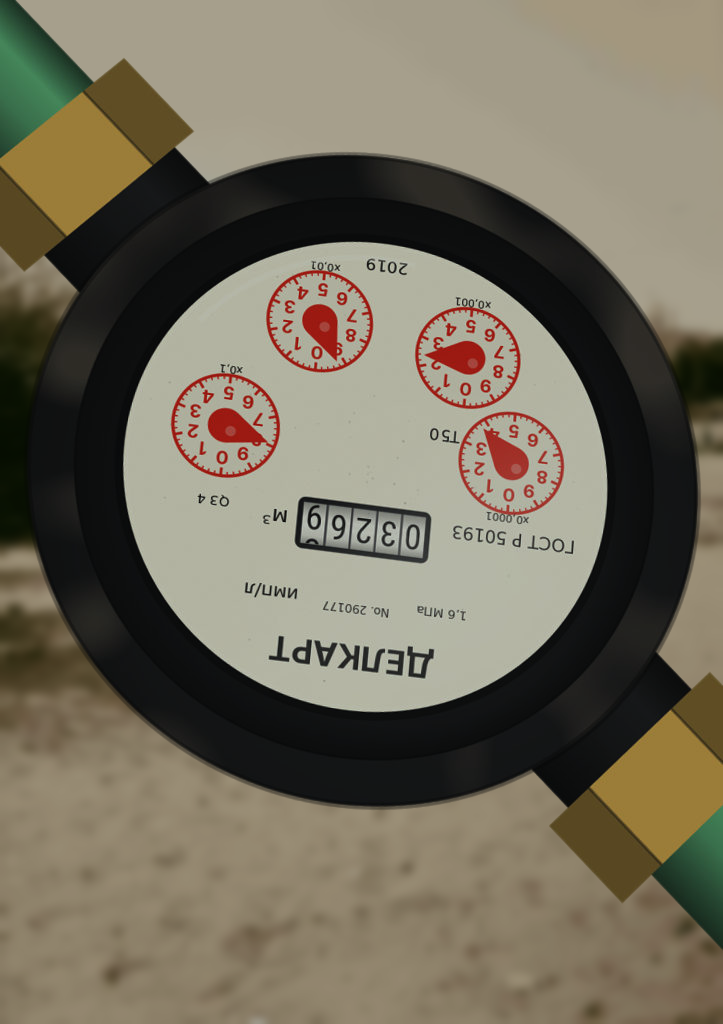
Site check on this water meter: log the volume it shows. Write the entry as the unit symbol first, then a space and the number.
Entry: m³ 3268.7923
